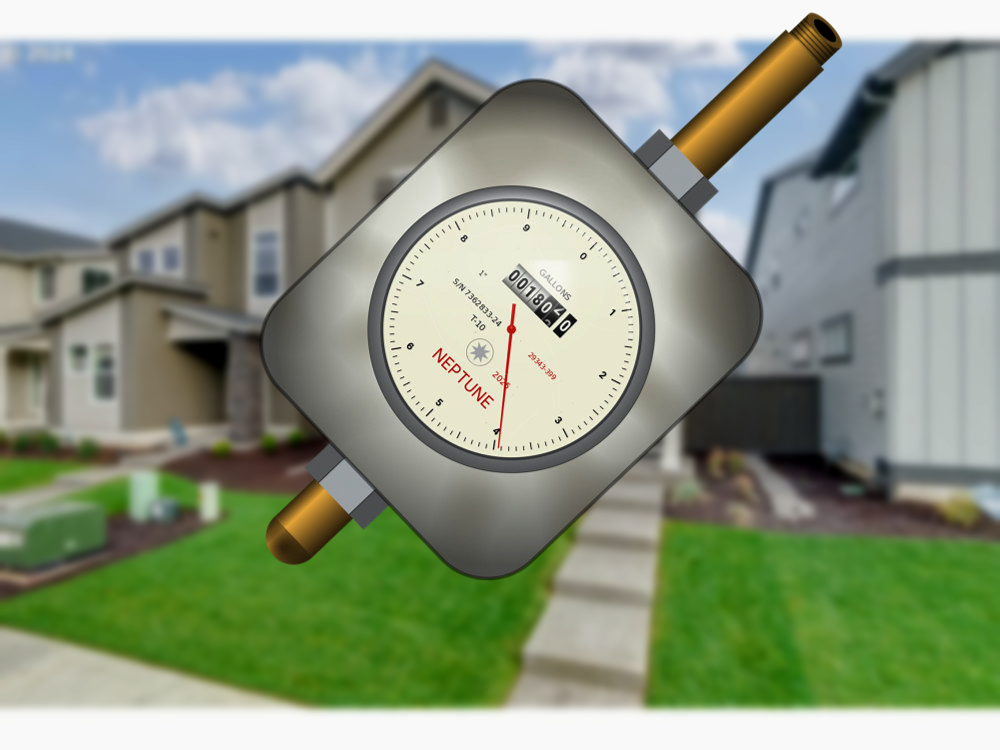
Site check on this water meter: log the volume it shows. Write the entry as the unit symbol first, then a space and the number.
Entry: gal 18023.9
